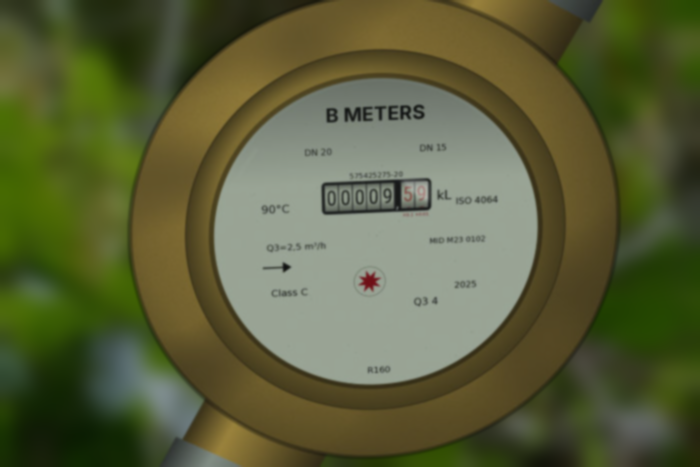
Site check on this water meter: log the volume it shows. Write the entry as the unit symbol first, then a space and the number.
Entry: kL 9.59
